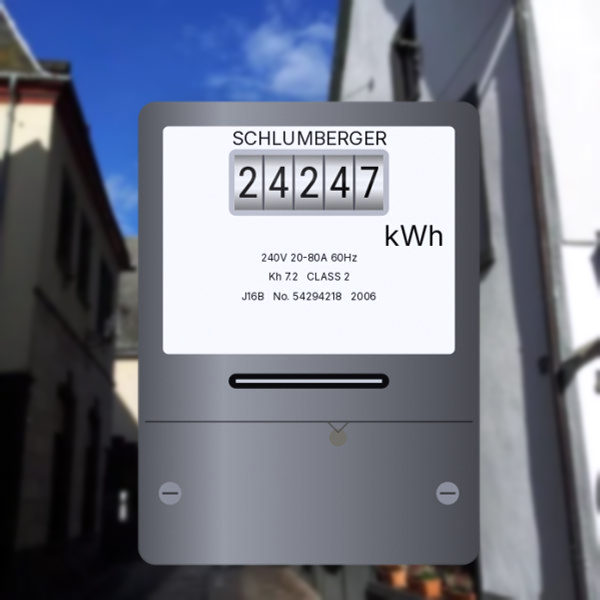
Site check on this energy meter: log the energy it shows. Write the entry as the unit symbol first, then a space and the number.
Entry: kWh 24247
